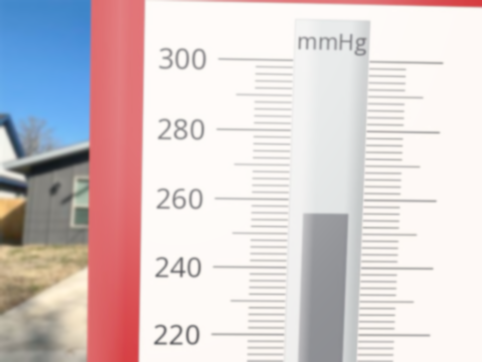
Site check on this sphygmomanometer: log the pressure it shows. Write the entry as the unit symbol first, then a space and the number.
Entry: mmHg 256
